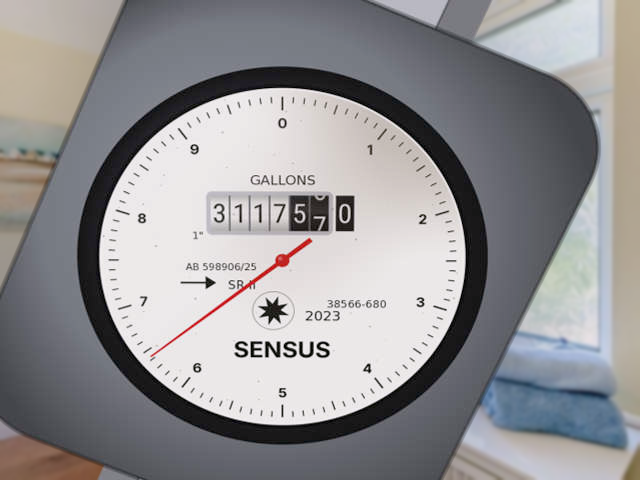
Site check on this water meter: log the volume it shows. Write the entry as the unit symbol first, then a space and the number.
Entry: gal 3117566.4
